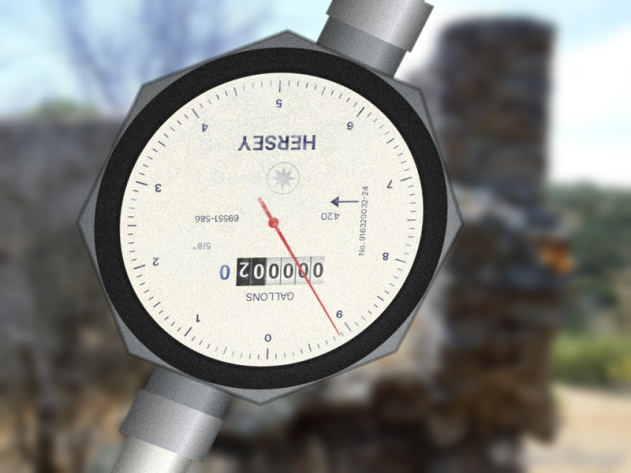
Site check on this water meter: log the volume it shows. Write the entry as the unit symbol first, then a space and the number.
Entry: gal 19.1
